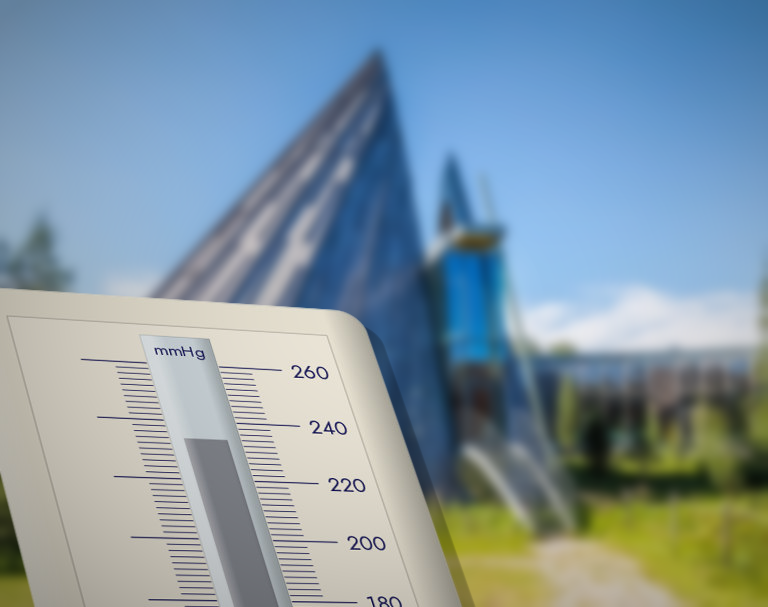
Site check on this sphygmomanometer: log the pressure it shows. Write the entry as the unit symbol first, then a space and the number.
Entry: mmHg 234
